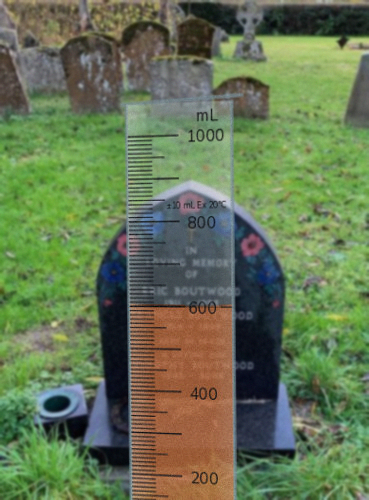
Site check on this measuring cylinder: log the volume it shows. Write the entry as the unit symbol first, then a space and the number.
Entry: mL 600
